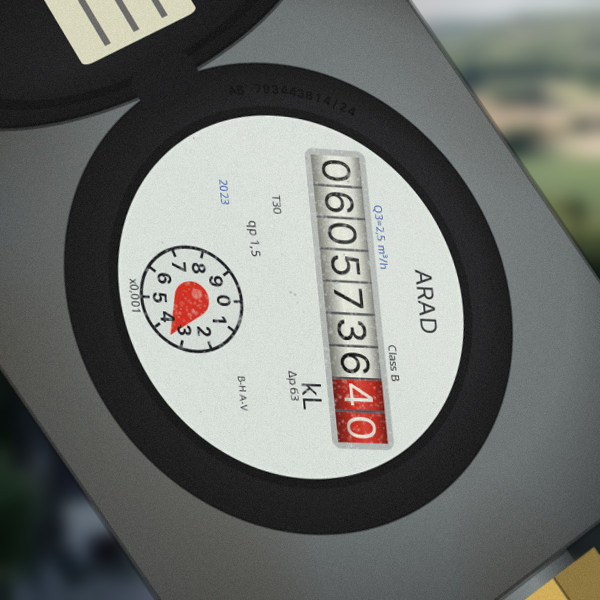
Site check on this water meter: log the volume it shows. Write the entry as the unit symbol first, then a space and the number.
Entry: kL 605736.403
